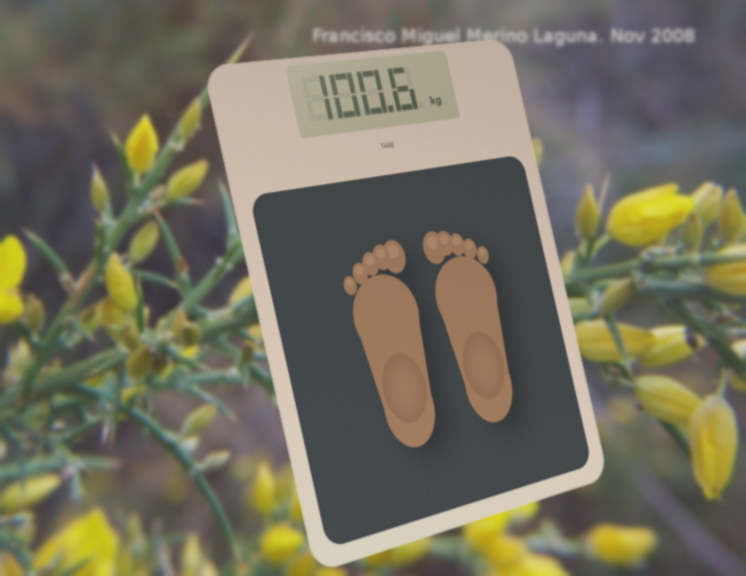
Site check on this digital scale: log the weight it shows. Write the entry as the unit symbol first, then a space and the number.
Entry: kg 100.6
